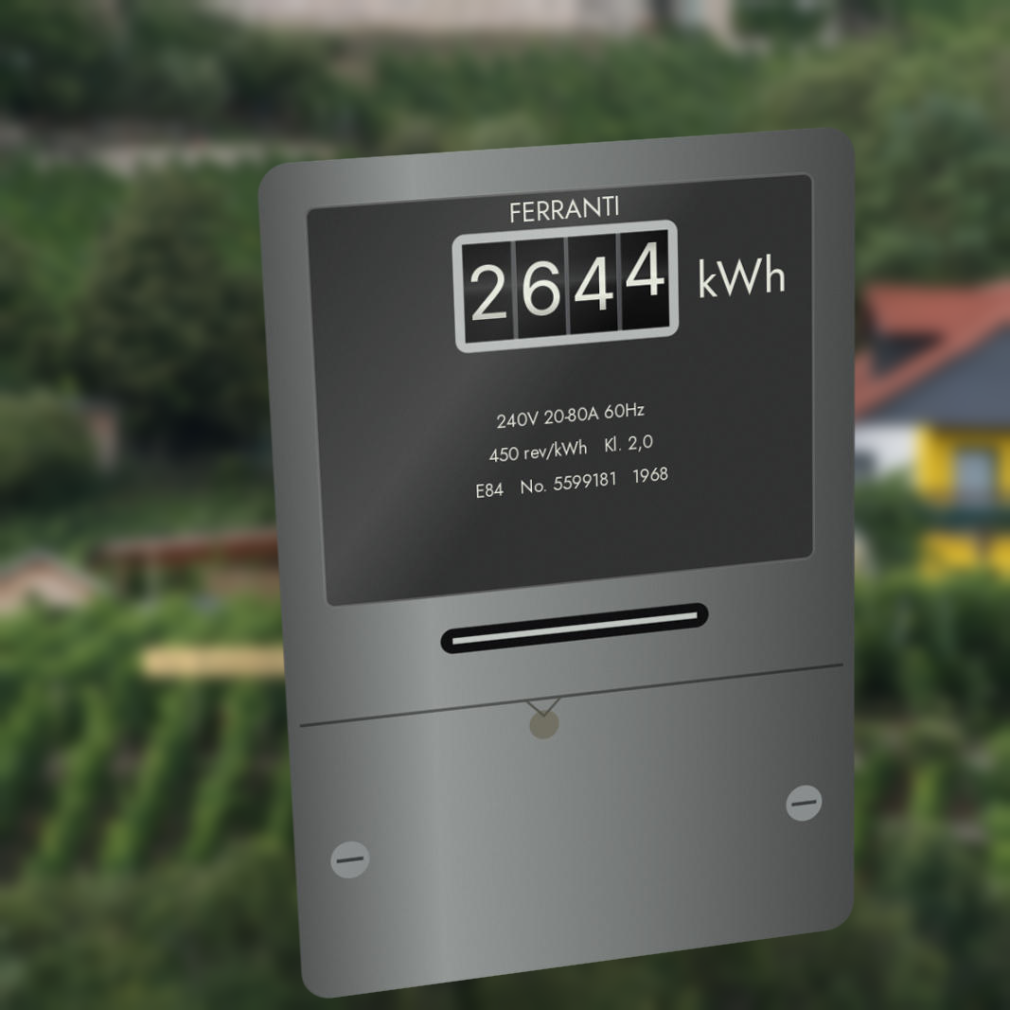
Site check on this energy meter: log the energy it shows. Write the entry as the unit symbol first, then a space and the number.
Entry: kWh 2644
